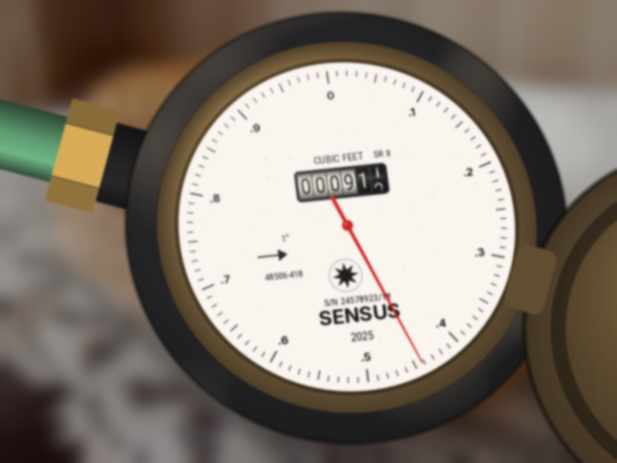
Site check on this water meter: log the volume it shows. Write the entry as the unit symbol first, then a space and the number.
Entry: ft³ 911.44
